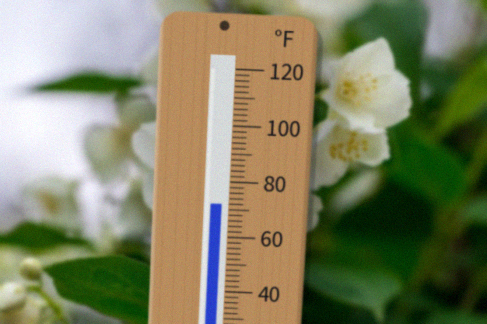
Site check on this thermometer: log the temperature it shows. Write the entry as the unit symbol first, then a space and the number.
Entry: °F 72
